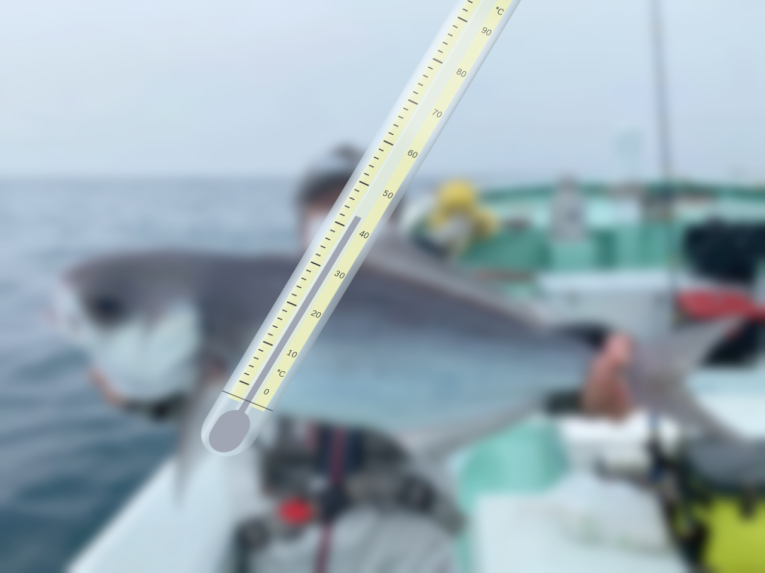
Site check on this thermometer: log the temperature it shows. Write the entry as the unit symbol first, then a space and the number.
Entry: °C 43
